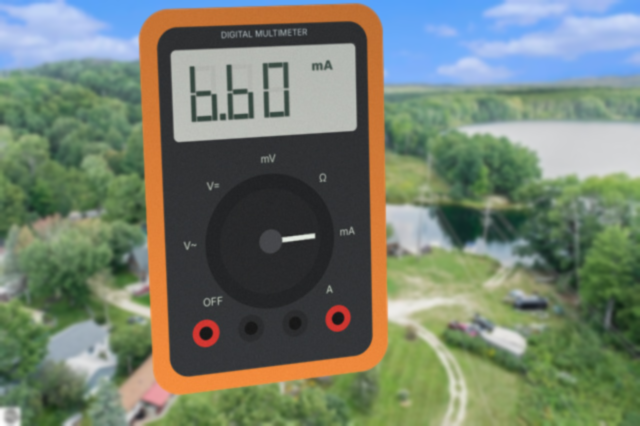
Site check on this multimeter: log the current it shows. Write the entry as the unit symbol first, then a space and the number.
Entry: mA 6.60
